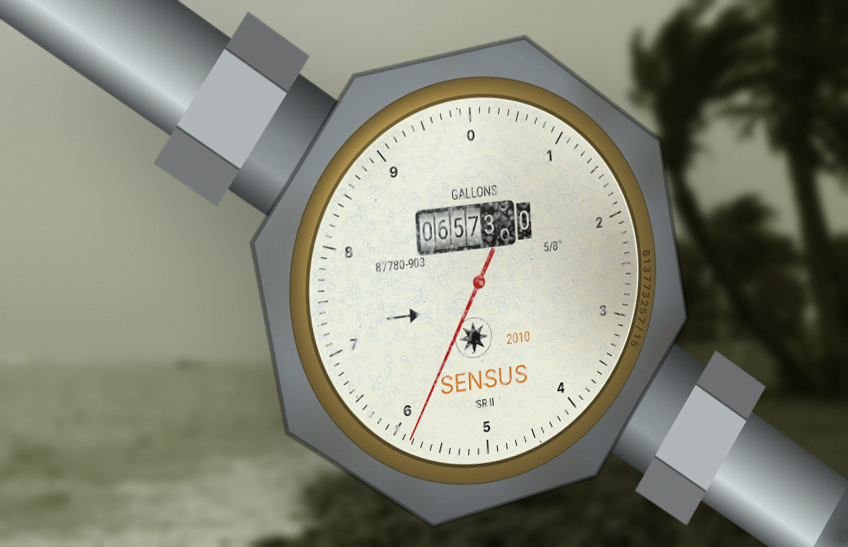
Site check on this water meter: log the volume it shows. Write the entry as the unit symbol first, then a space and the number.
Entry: gal 657385.8
